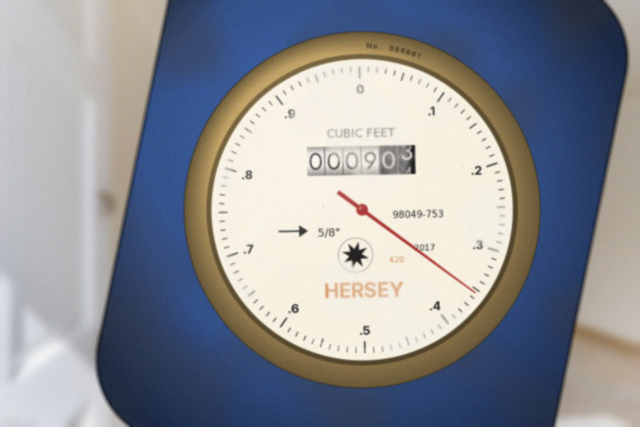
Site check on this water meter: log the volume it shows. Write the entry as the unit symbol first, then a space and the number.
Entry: ft³ 903.35
